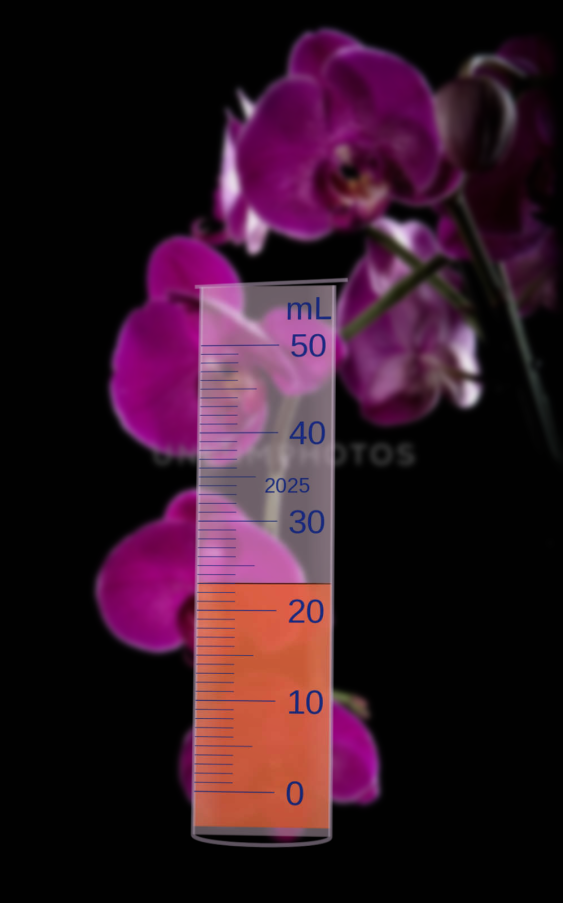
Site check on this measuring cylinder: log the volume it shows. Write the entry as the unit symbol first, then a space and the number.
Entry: mL 23
